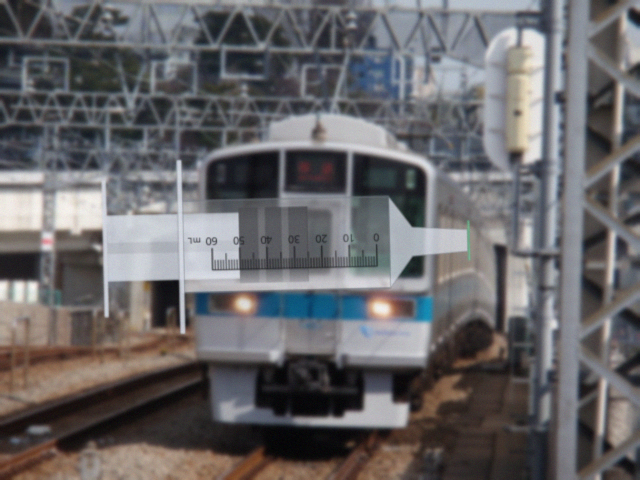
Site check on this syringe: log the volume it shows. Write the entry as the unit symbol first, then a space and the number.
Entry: mL 25
